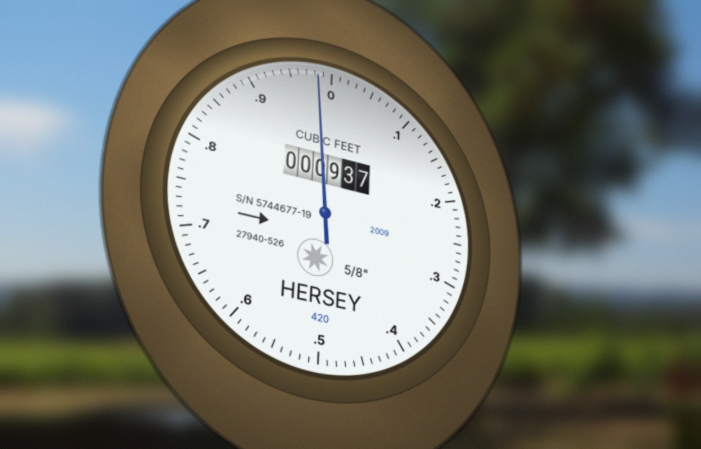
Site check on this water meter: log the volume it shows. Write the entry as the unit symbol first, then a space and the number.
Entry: ft³ 936.98
